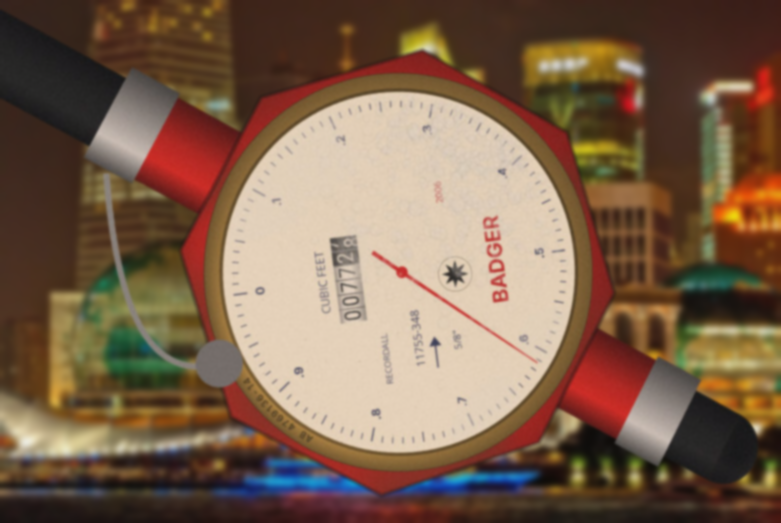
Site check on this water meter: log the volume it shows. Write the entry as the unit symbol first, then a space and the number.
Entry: ft³ 7727.61
